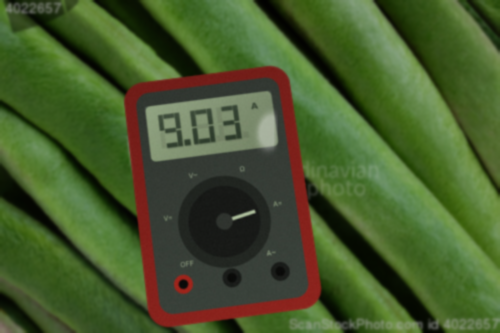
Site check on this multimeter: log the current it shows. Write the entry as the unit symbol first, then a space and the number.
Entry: A 9.03
